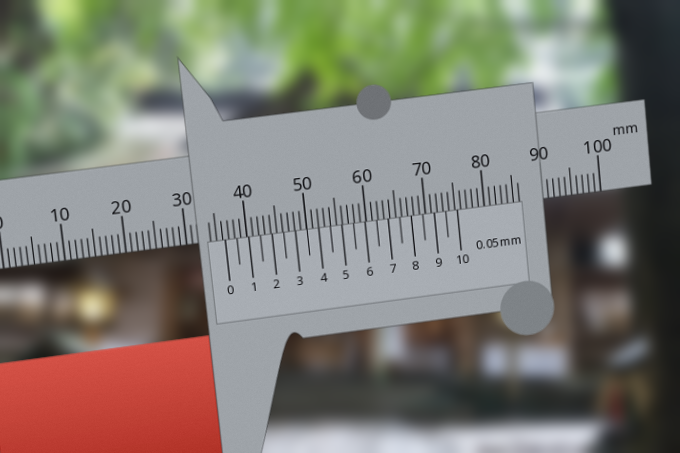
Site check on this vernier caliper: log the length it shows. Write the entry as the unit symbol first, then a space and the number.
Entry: mm 36.4
